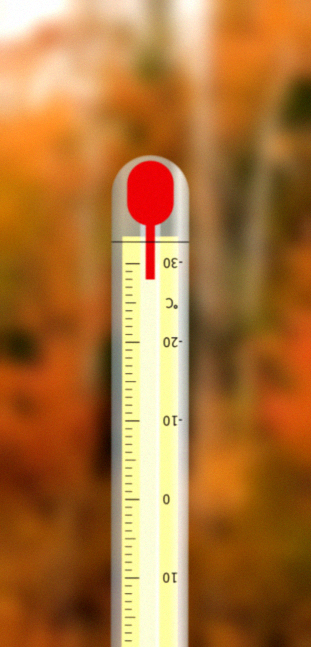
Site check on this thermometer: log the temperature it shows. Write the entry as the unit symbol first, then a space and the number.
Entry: °C -28
